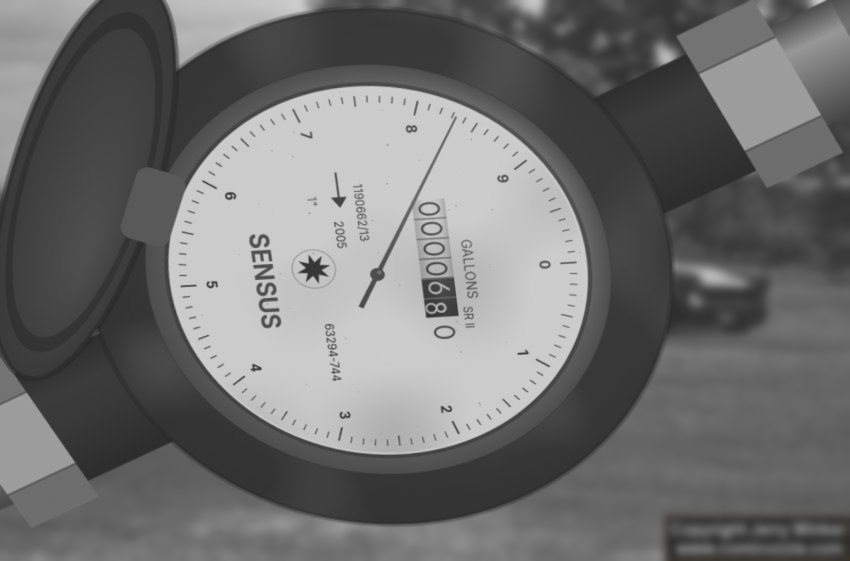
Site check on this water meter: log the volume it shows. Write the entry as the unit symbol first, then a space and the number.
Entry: gal 678.3
